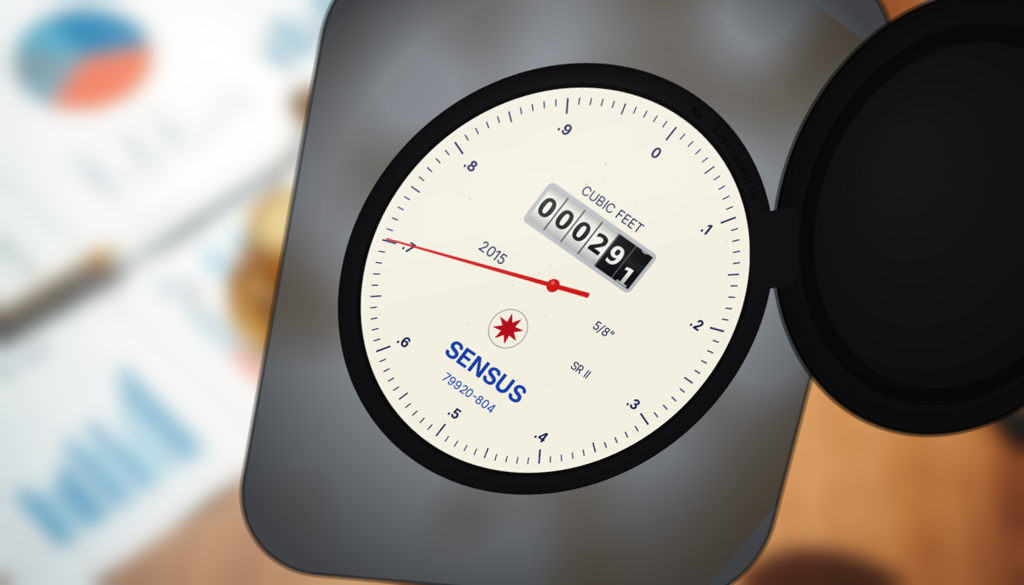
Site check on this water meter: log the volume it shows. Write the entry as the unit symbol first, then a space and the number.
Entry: ft³ 290.70
